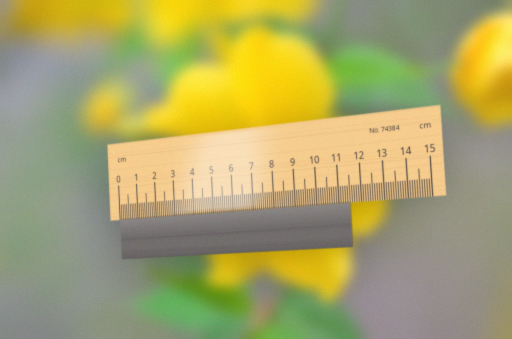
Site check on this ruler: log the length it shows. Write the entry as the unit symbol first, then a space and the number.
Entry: cm 11.5
